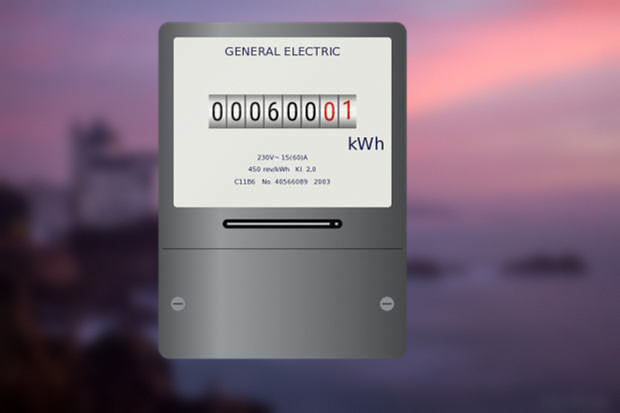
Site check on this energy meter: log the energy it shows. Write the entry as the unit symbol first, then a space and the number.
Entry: kWh 600.01
